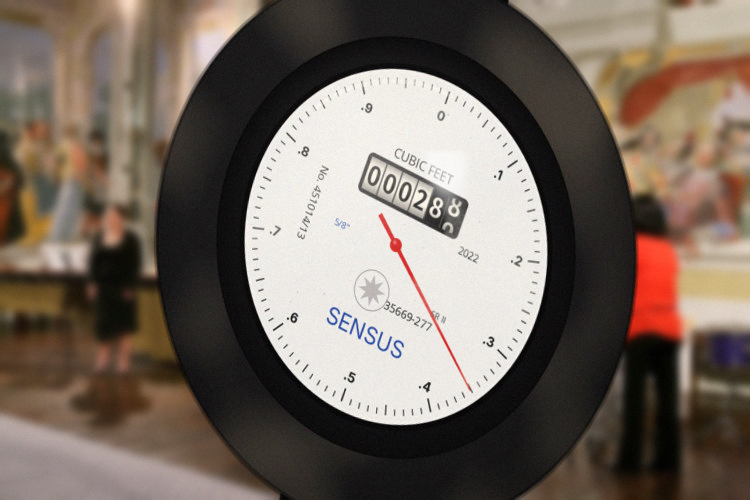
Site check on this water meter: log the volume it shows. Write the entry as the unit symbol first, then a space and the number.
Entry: ft³ 288.35
